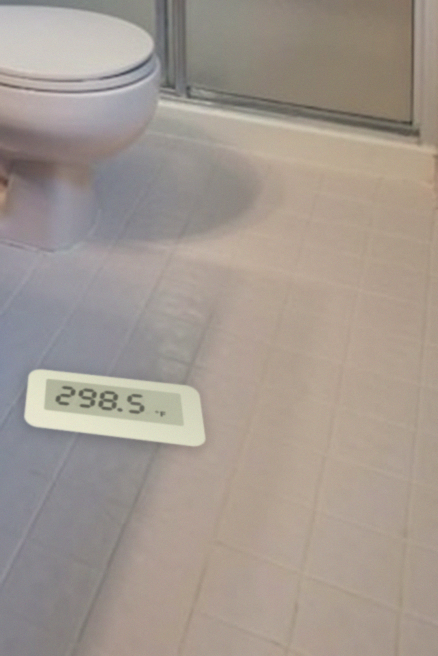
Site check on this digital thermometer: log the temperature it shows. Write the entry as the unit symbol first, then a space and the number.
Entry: °F 298.5
